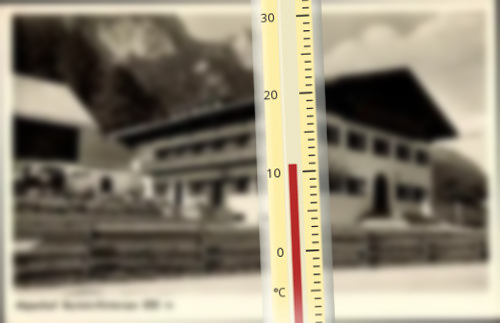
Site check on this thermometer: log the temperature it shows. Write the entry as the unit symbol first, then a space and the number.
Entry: °C 11
